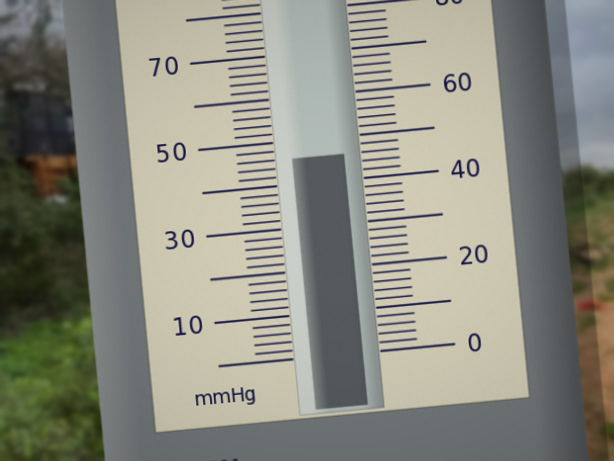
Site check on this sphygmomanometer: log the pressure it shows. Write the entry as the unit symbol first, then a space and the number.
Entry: mmHg 46
